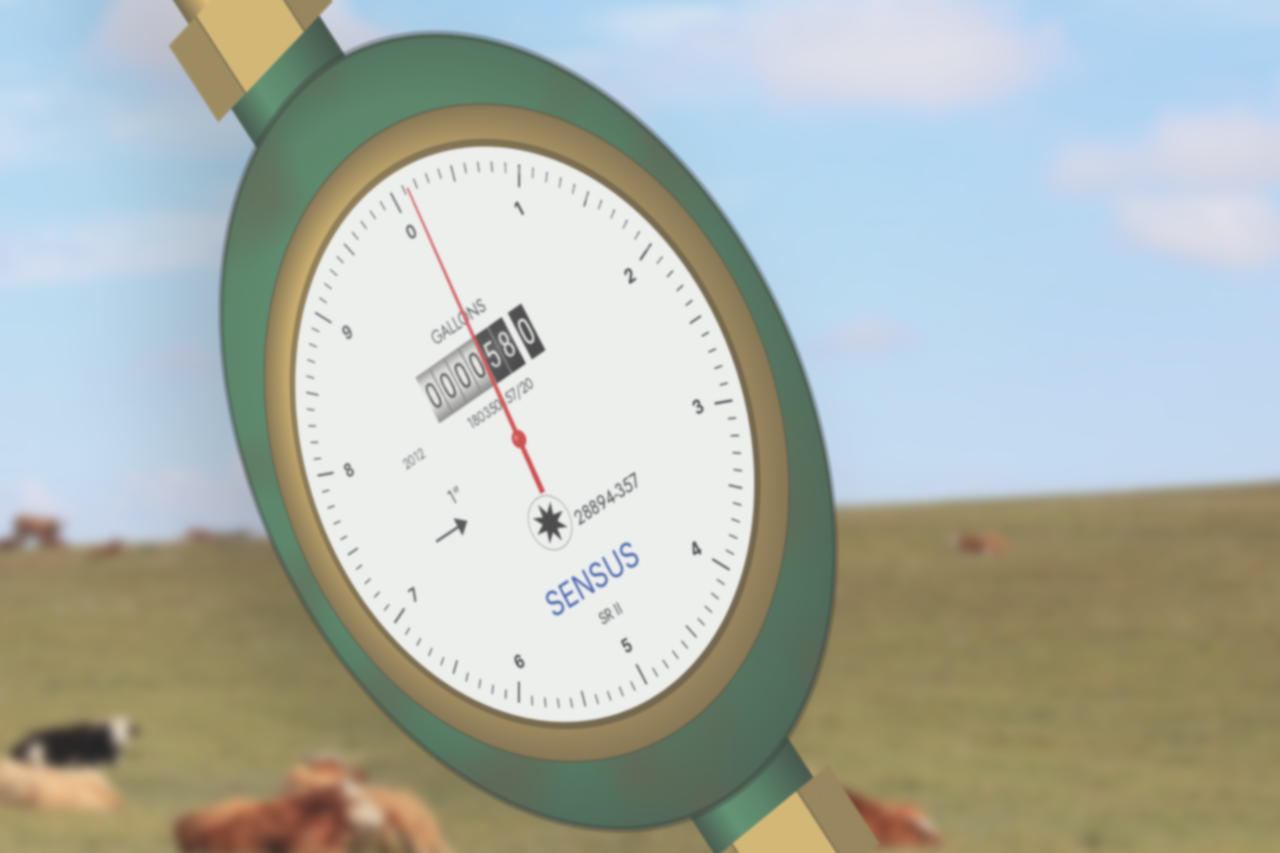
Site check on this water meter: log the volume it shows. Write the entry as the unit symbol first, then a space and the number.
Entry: gal 580.1
